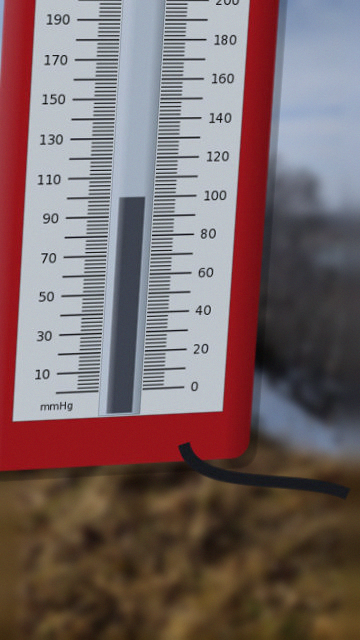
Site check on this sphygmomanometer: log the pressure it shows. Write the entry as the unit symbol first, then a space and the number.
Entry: mmHg 100
